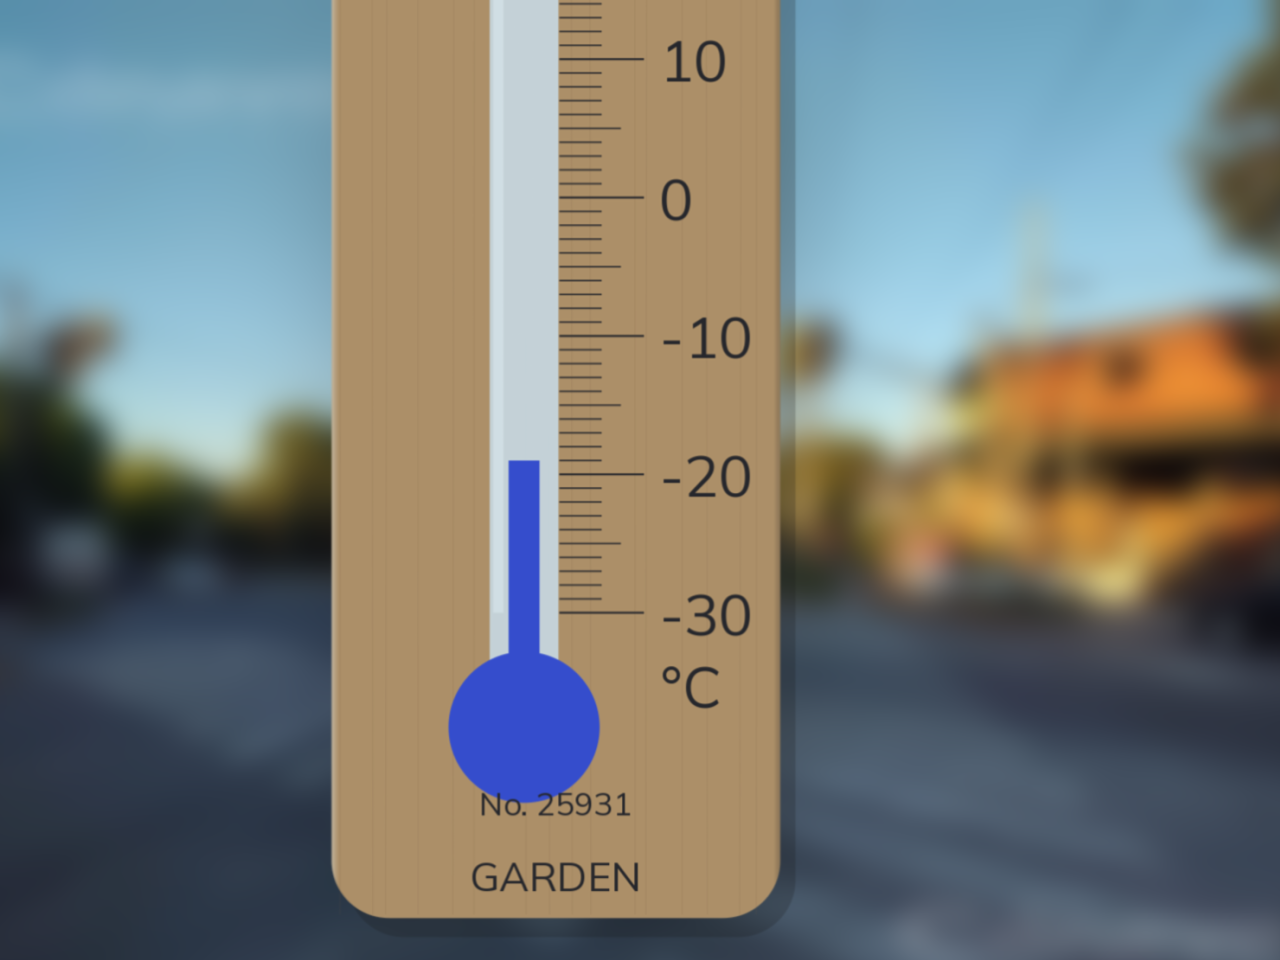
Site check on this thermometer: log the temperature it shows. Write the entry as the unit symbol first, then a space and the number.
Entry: °C -19
